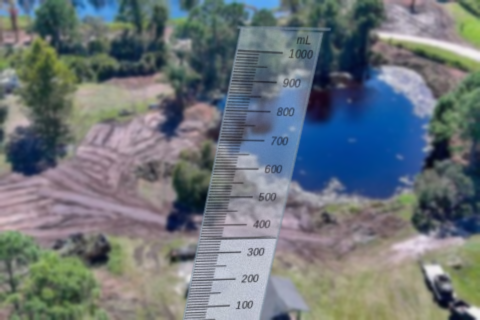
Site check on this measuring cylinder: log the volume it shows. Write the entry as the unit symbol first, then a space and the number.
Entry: mL 350
